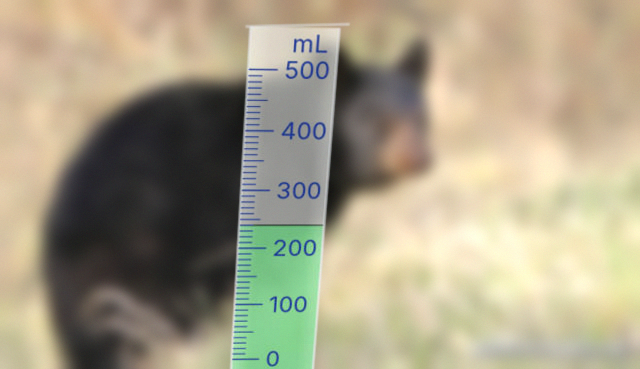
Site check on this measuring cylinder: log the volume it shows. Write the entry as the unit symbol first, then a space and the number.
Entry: mL 240
